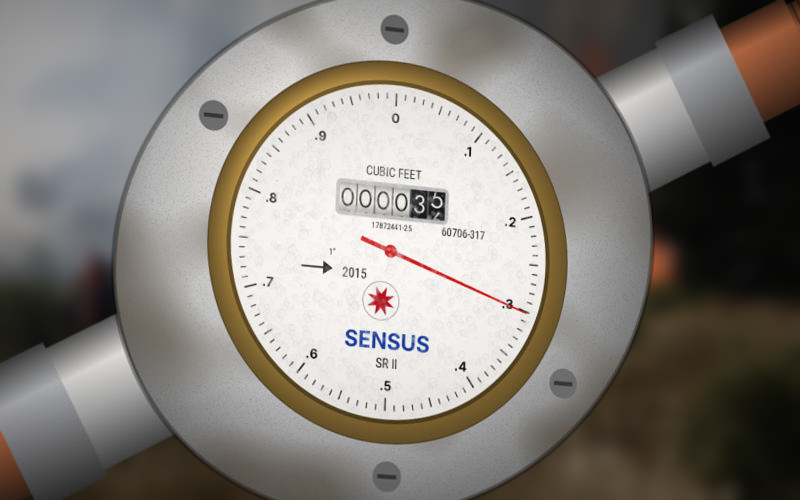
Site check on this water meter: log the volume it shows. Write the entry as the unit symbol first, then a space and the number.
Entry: ft³ 35.30
